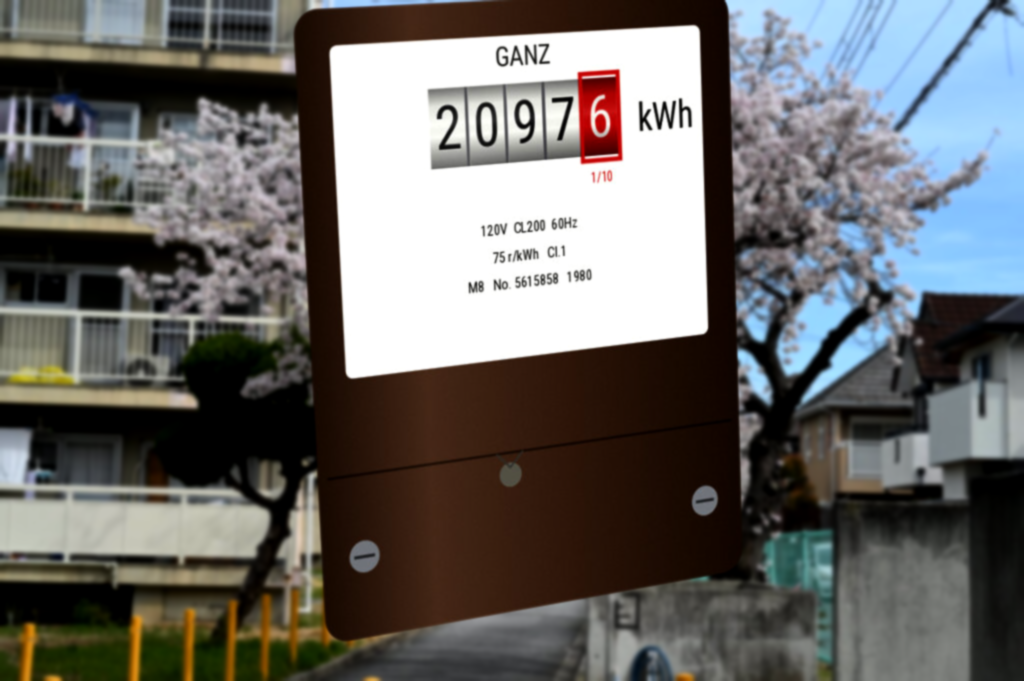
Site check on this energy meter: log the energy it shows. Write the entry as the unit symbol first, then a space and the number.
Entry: kWh 2097.6
